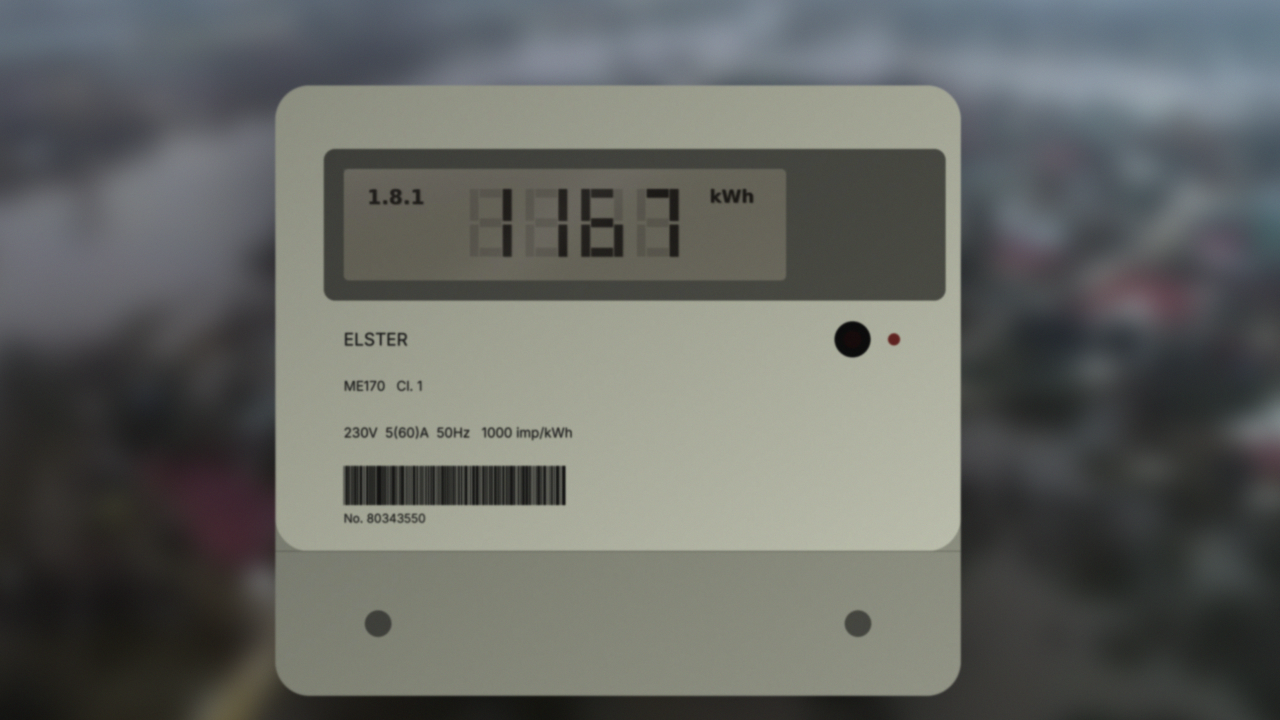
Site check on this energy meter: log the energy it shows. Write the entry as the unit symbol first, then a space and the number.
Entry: kWh 1167
